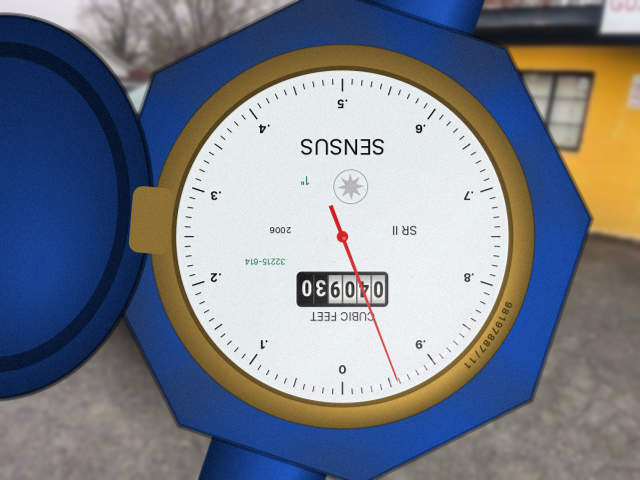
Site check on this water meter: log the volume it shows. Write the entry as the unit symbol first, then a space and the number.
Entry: ft³ 40929.94
